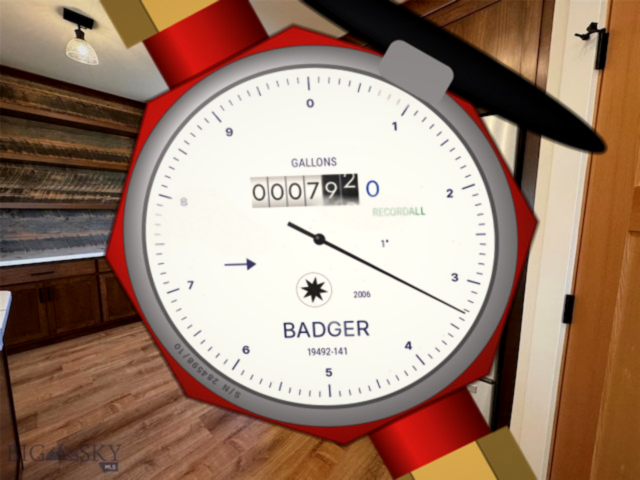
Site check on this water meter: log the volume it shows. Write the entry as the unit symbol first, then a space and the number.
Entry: gal 7923.3
